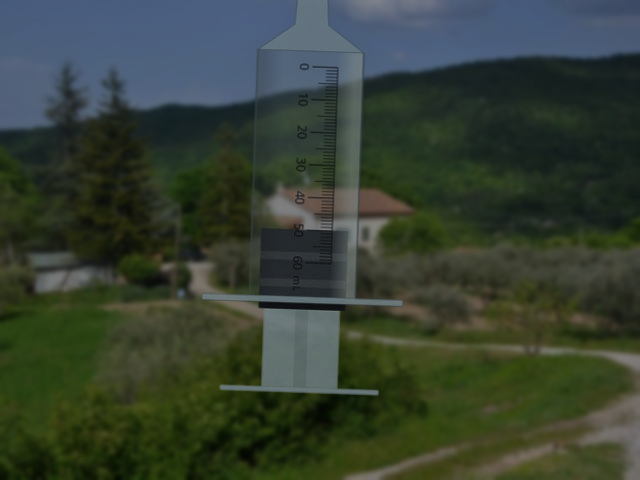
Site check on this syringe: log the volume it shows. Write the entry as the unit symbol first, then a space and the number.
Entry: mL 50
